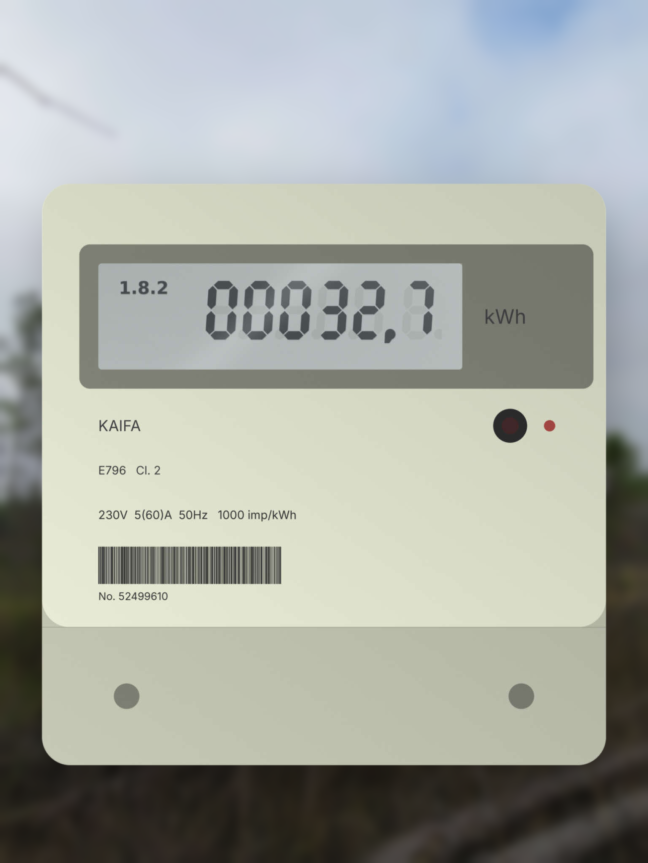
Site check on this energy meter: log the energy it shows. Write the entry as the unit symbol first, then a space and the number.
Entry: kWh 32.7
